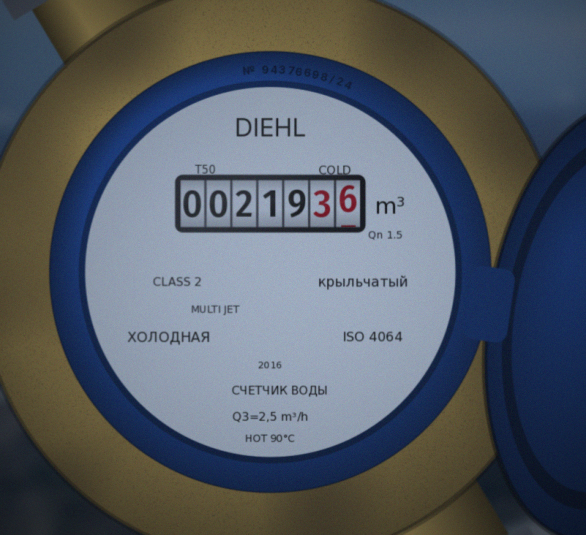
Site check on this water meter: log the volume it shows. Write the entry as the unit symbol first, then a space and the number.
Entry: m³ 219.36
